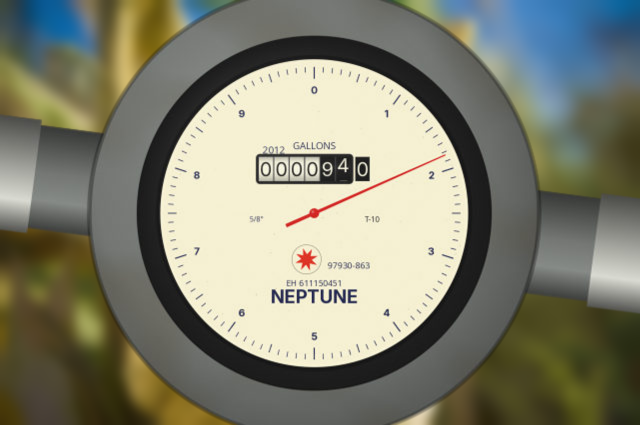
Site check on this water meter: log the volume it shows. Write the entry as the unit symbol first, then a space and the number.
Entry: gal 941.8
